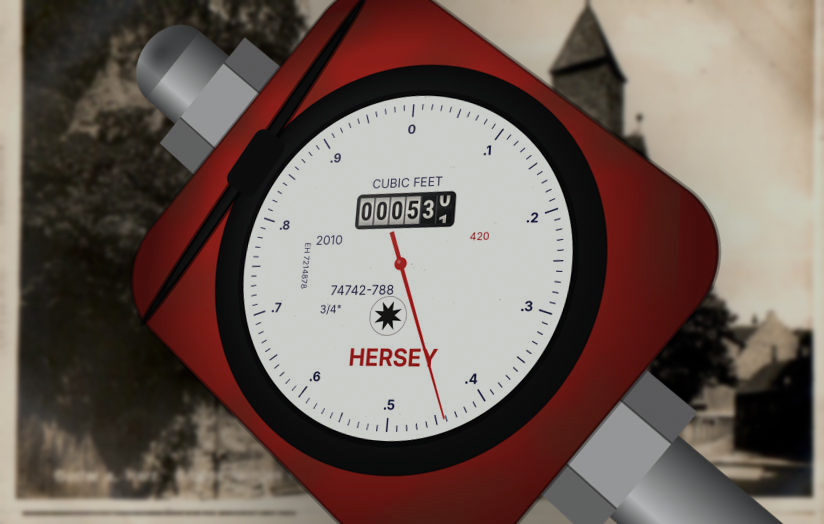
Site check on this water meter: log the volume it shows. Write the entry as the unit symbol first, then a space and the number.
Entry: ft³ 530.44
